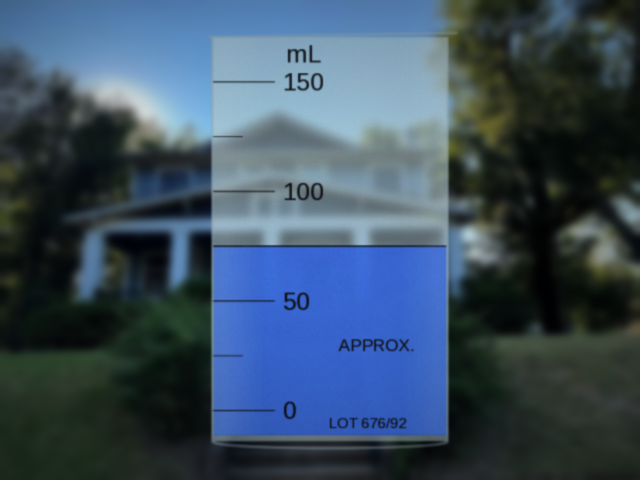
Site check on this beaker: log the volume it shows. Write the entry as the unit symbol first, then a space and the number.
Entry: mL 75
